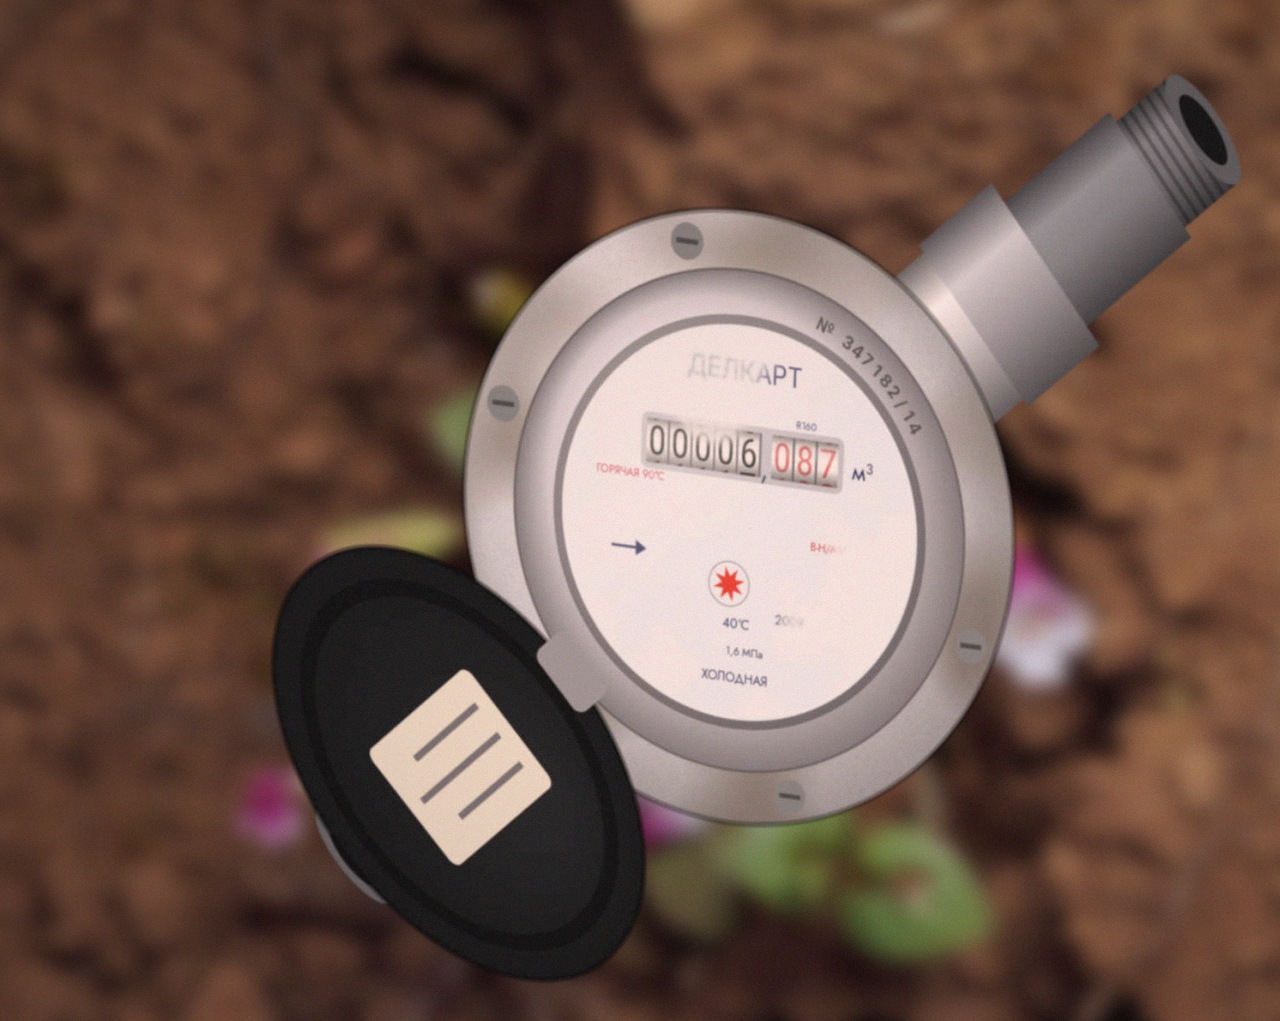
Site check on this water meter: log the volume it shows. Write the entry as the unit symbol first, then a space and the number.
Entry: m³ 6.087
